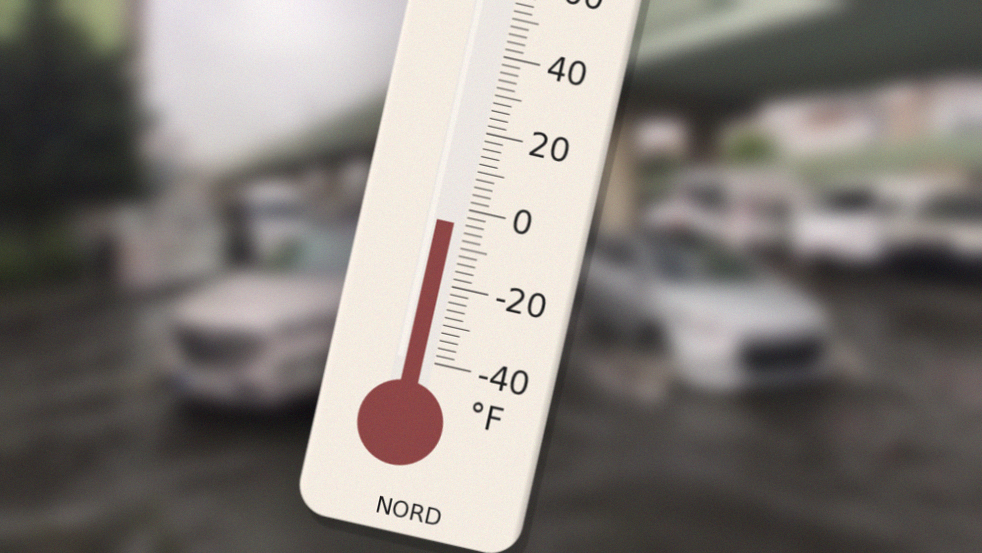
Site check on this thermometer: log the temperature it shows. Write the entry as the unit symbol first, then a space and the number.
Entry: °F -4
